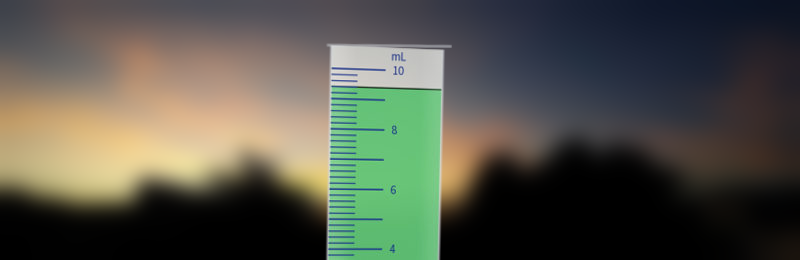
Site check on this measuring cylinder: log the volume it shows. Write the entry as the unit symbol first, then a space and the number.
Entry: mL 9.4
